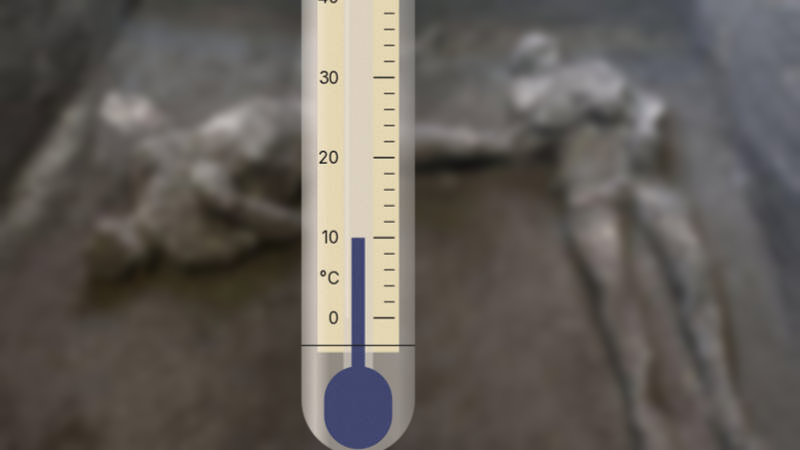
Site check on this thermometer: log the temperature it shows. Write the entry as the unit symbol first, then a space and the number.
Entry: °C 10
